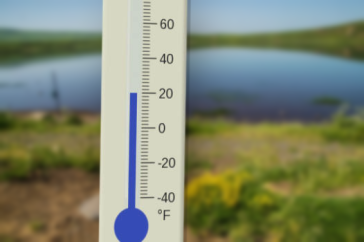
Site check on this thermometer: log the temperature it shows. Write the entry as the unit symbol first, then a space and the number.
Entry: °F 20
